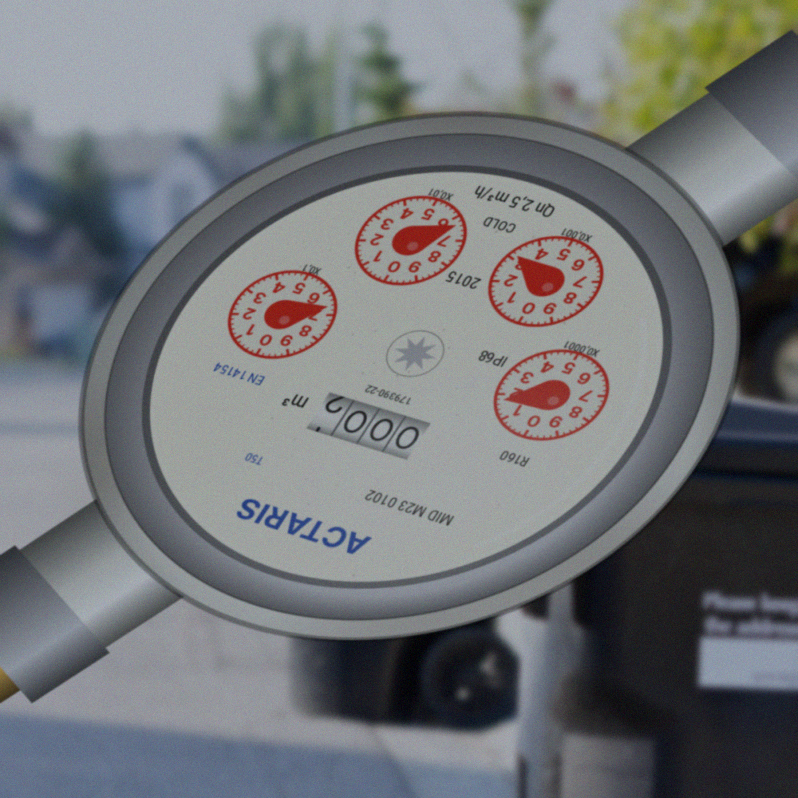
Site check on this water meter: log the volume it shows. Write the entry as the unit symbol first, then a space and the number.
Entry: m³ 1.6631
